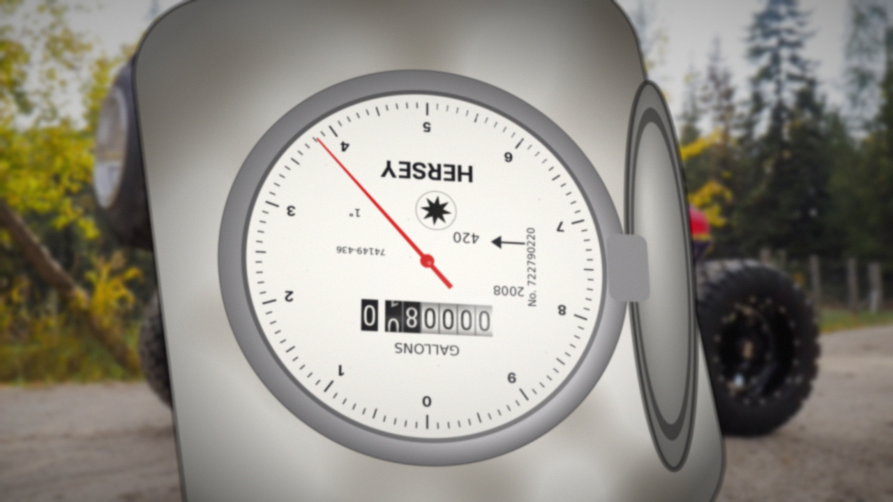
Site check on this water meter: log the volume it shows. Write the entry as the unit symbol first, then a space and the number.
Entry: gal 803.8
